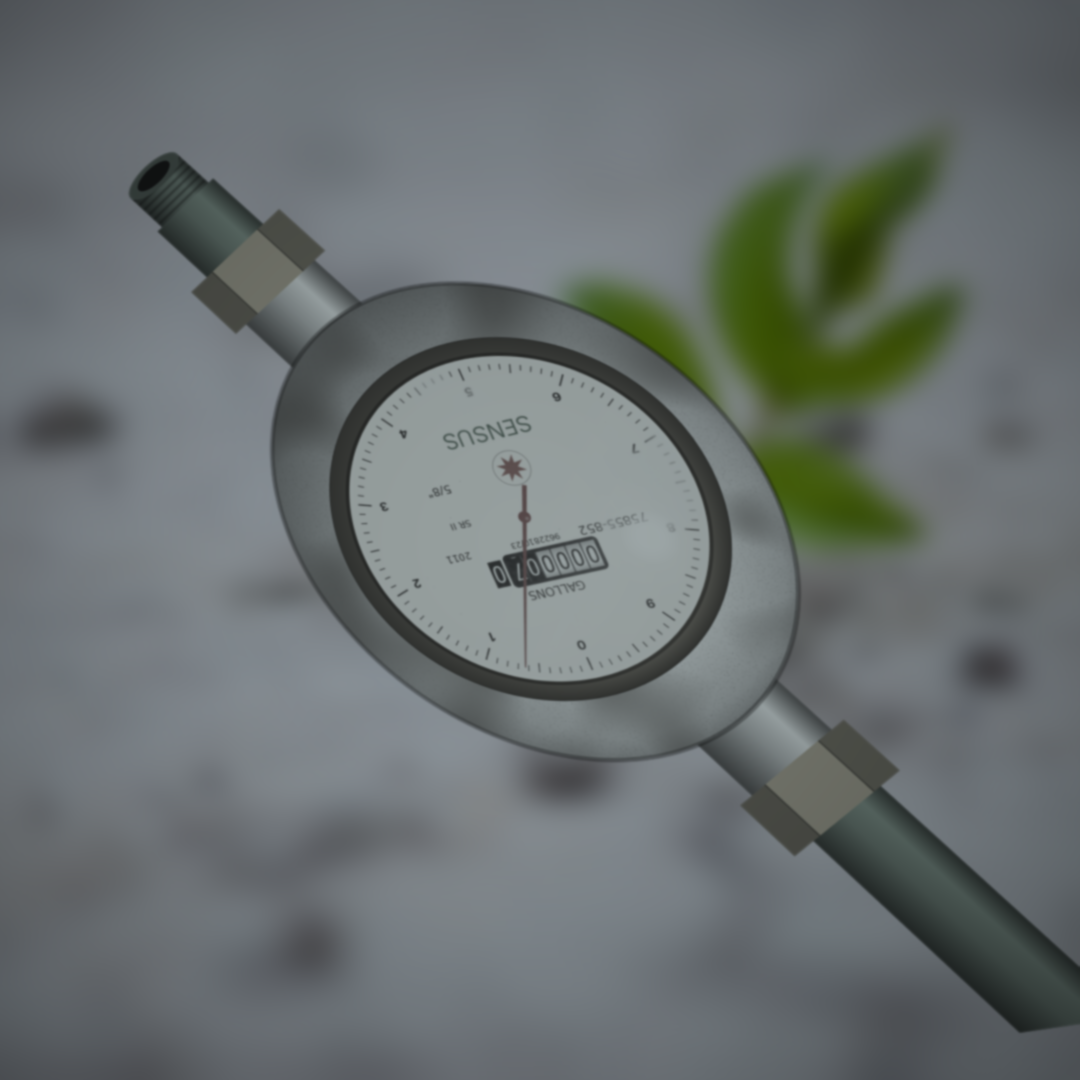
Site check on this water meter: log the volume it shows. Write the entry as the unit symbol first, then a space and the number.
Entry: gal 70.6
